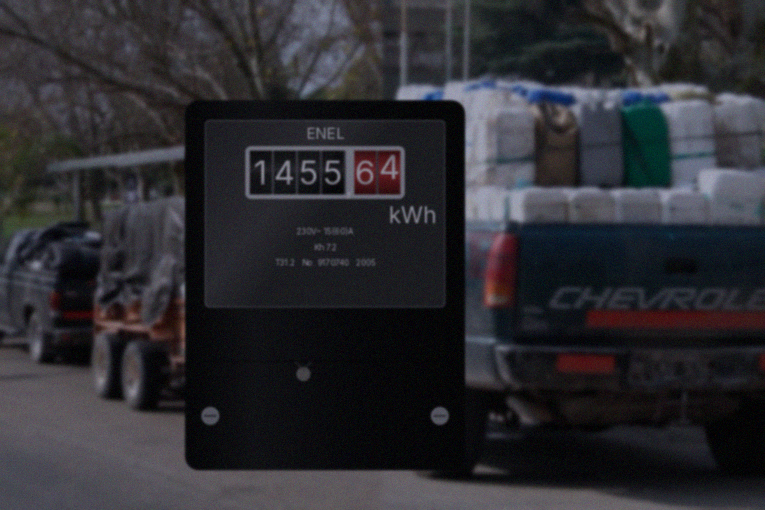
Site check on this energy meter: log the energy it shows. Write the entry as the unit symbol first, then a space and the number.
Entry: kWh 1455.64
